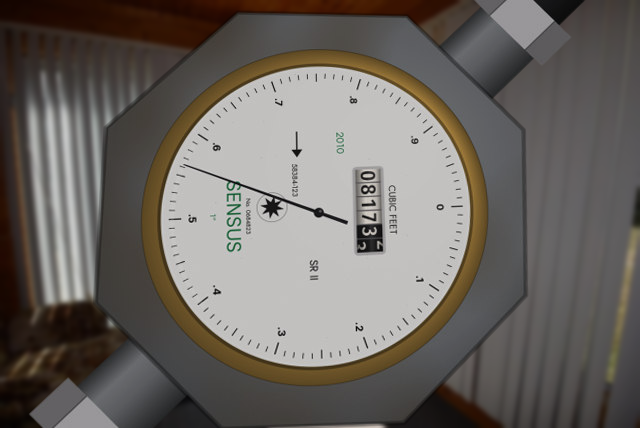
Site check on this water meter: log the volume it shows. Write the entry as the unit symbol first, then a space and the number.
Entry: ft³ 81732.56
